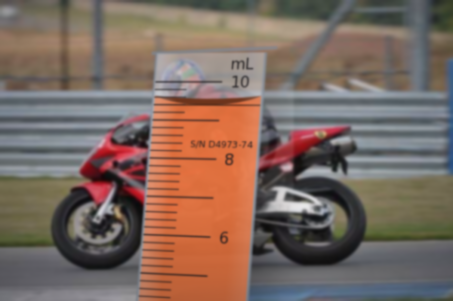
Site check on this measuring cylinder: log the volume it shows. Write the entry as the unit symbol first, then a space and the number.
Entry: mL 9.4
